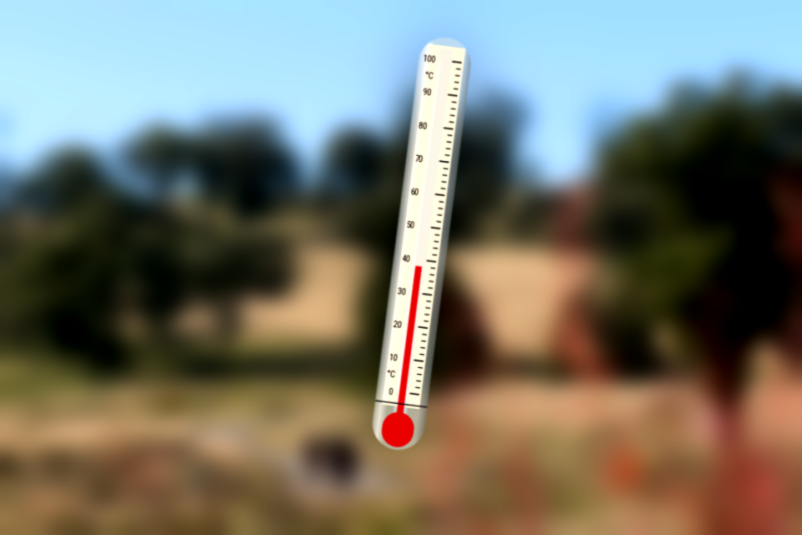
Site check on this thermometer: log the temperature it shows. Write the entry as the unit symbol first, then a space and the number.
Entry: °C 38
